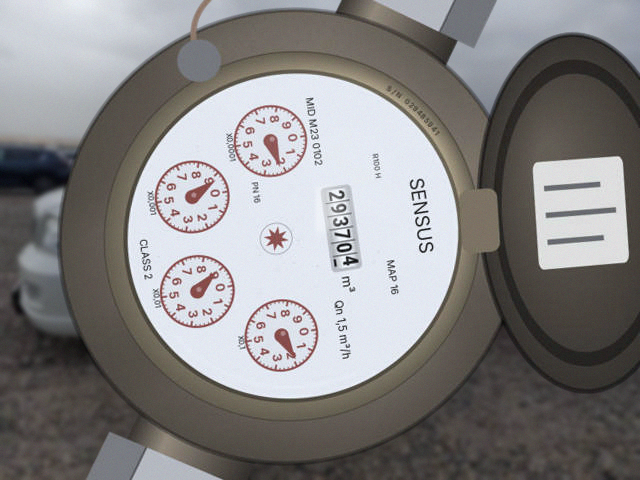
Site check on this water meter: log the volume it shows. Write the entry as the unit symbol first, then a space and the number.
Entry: m³ 293704.1892
